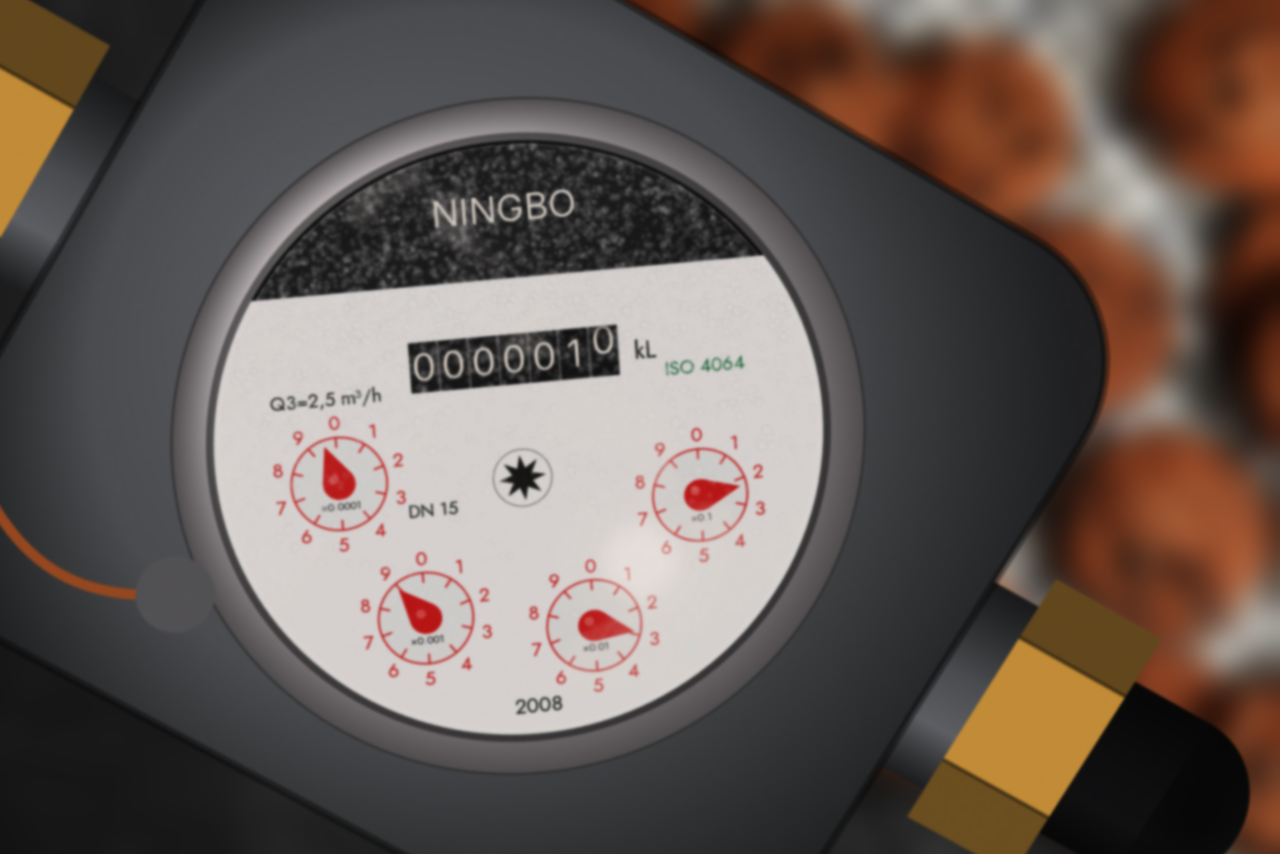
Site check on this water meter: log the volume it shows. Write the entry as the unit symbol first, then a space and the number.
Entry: kL 10.2289
